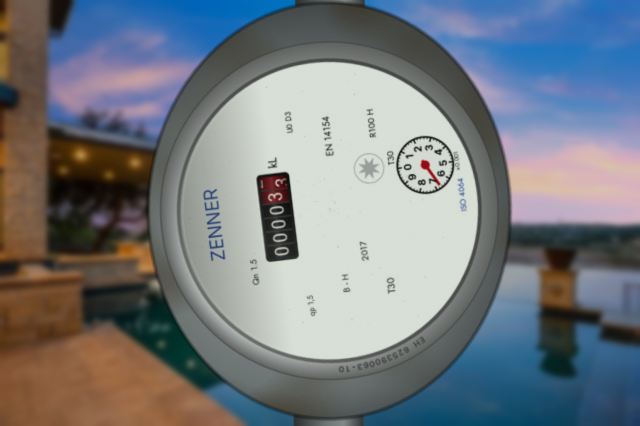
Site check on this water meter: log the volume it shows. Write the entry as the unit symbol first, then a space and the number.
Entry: kL 0.326
